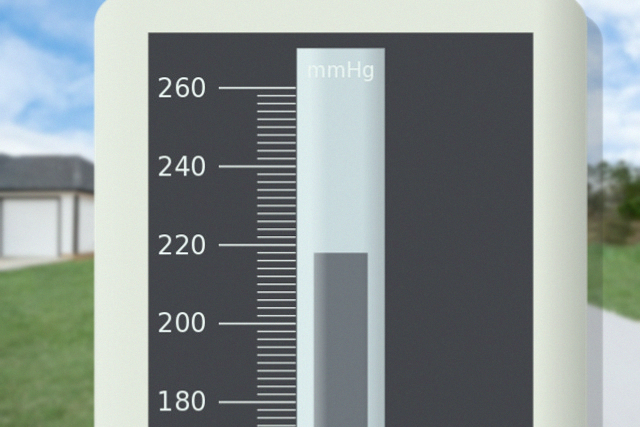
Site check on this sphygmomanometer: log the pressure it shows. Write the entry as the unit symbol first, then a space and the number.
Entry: mmHg 218
